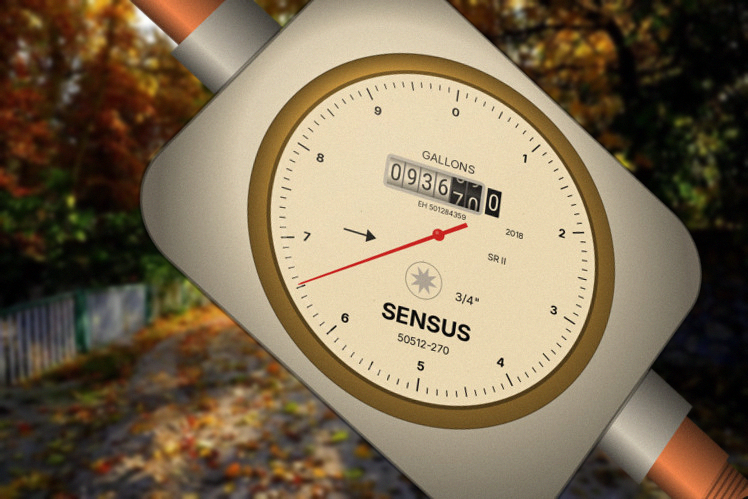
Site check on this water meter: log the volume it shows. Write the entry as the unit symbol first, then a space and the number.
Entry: gal 936696.5
